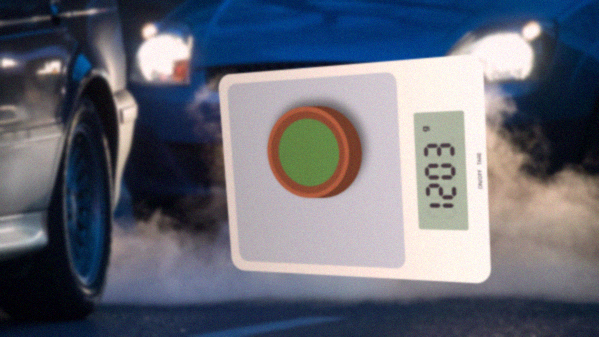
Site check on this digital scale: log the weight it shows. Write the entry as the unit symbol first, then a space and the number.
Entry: g 1203
